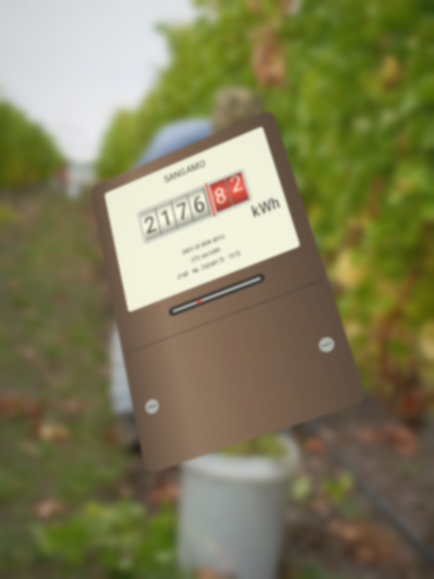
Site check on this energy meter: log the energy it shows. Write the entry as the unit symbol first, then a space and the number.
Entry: kWh 2176.82
